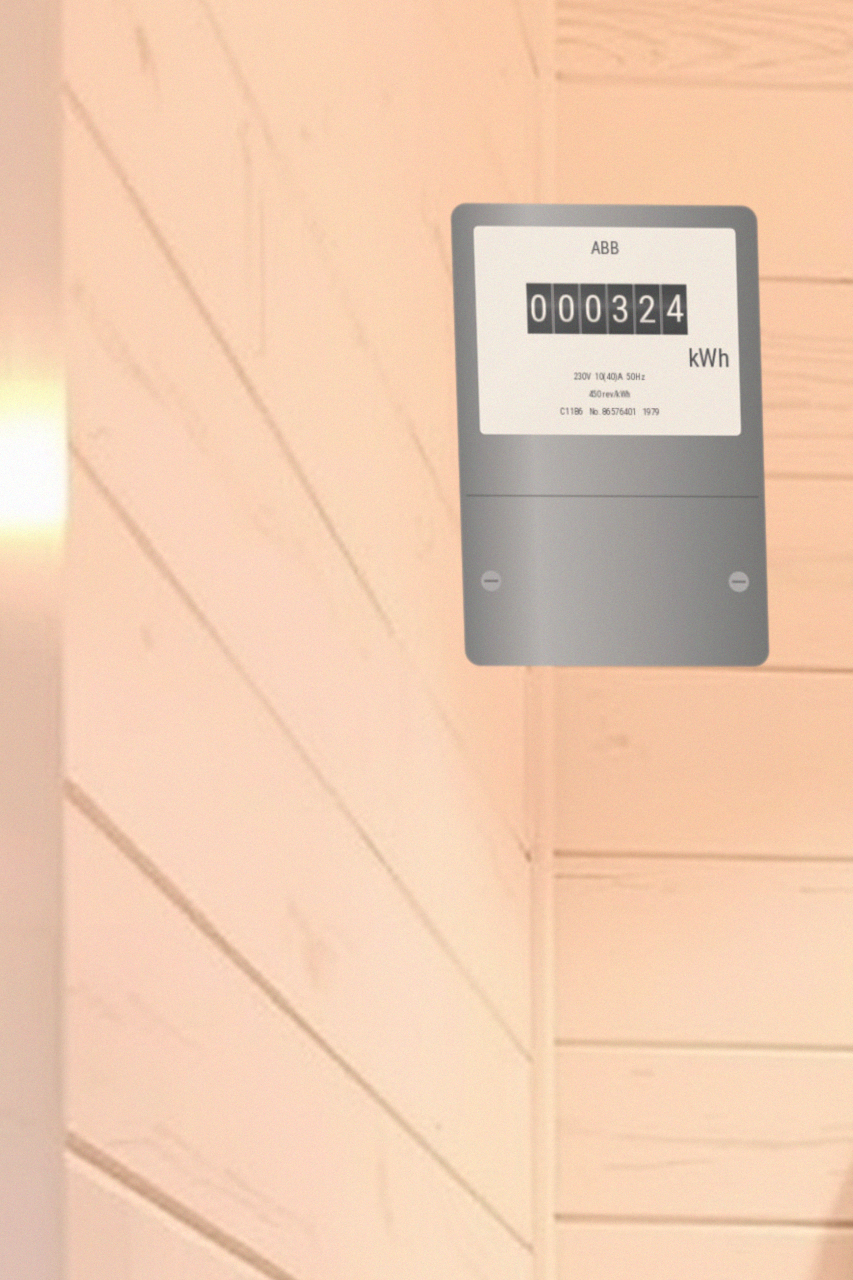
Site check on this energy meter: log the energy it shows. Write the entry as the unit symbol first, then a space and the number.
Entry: kWh 324
